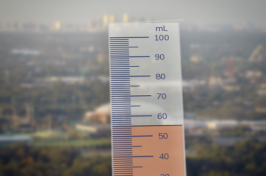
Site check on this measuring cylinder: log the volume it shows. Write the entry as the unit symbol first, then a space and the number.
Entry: mL 55
